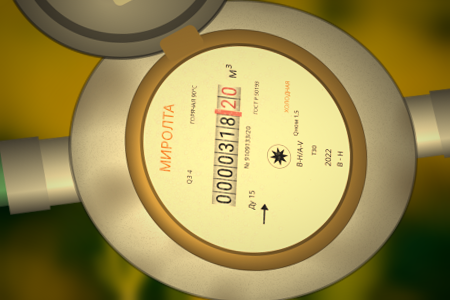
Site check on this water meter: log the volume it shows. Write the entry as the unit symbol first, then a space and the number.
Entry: m³ 318.20
